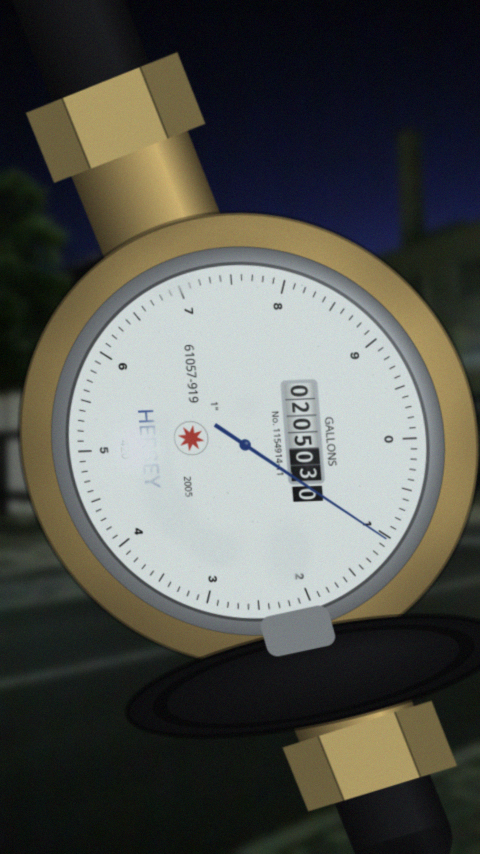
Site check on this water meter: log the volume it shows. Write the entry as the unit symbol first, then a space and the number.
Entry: gal 205031.0
